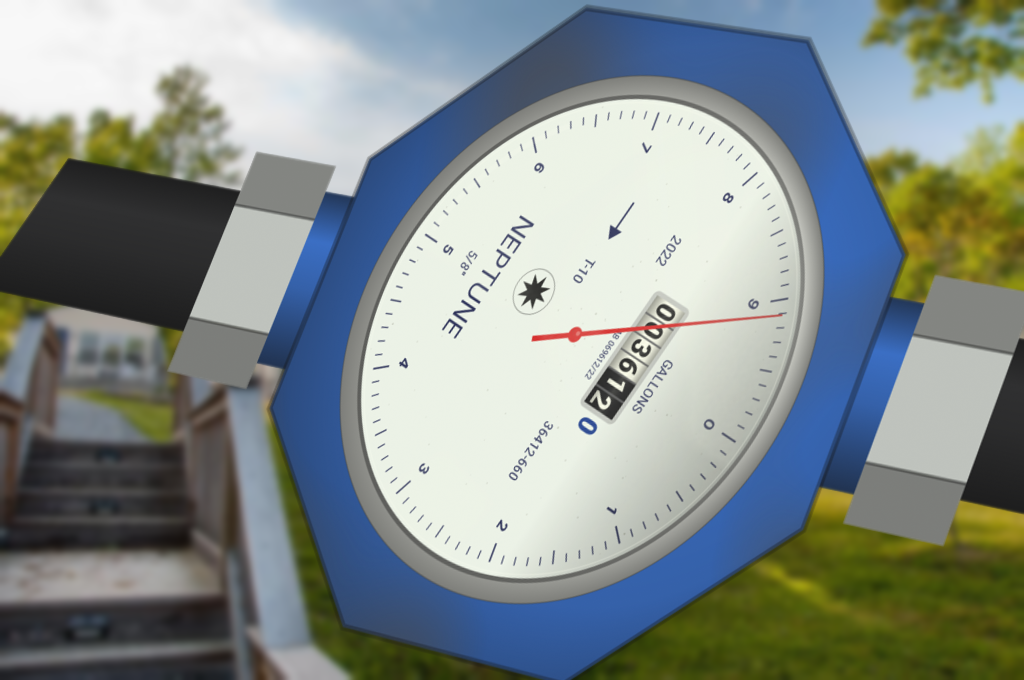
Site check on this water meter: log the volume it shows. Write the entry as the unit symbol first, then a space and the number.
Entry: gal 36119.1
